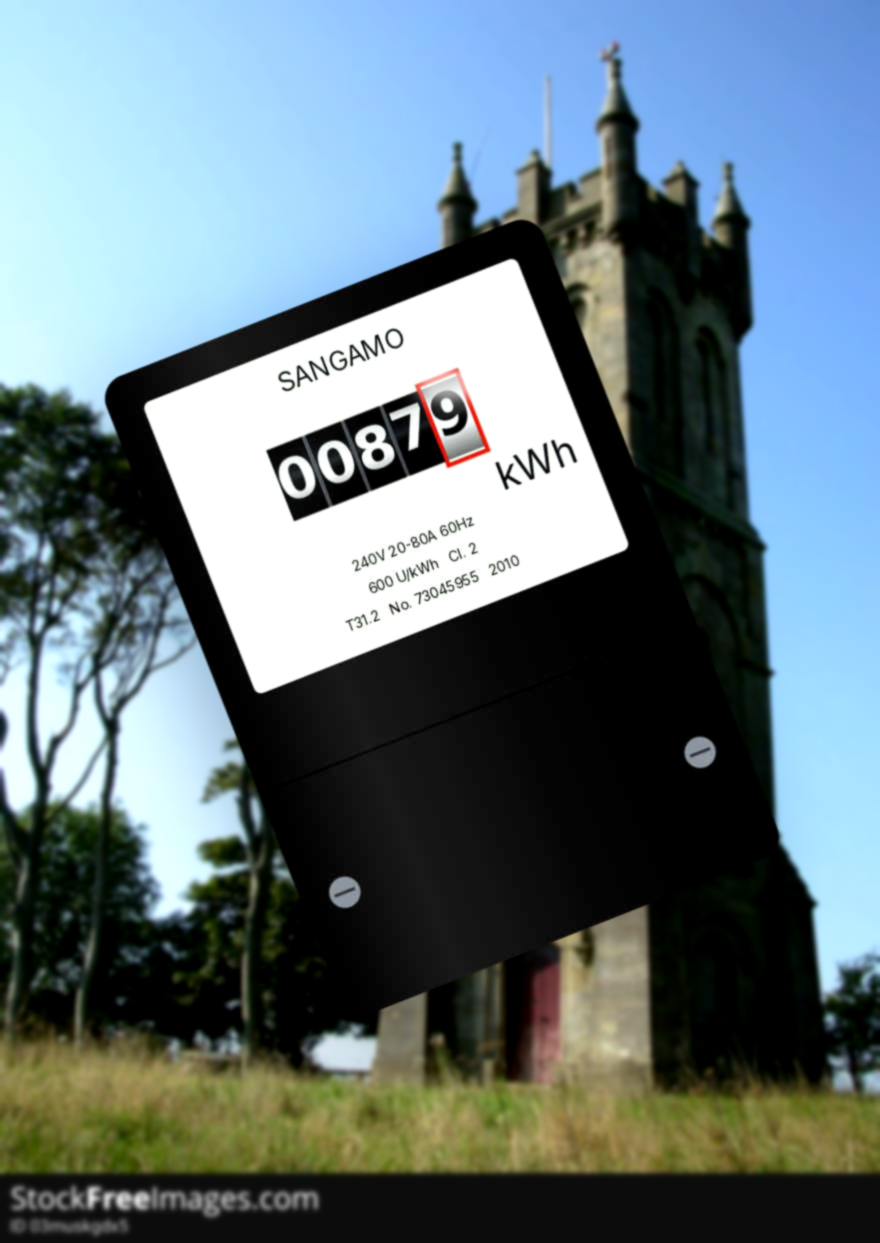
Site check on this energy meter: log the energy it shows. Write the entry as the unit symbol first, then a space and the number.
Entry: kWh 87.9
